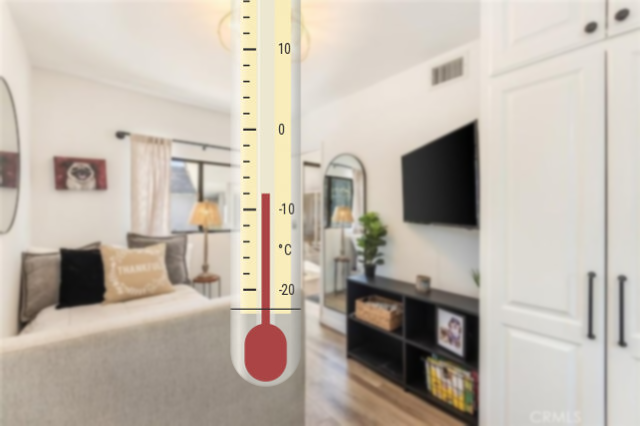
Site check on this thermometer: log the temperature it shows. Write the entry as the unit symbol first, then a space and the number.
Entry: °C -8
